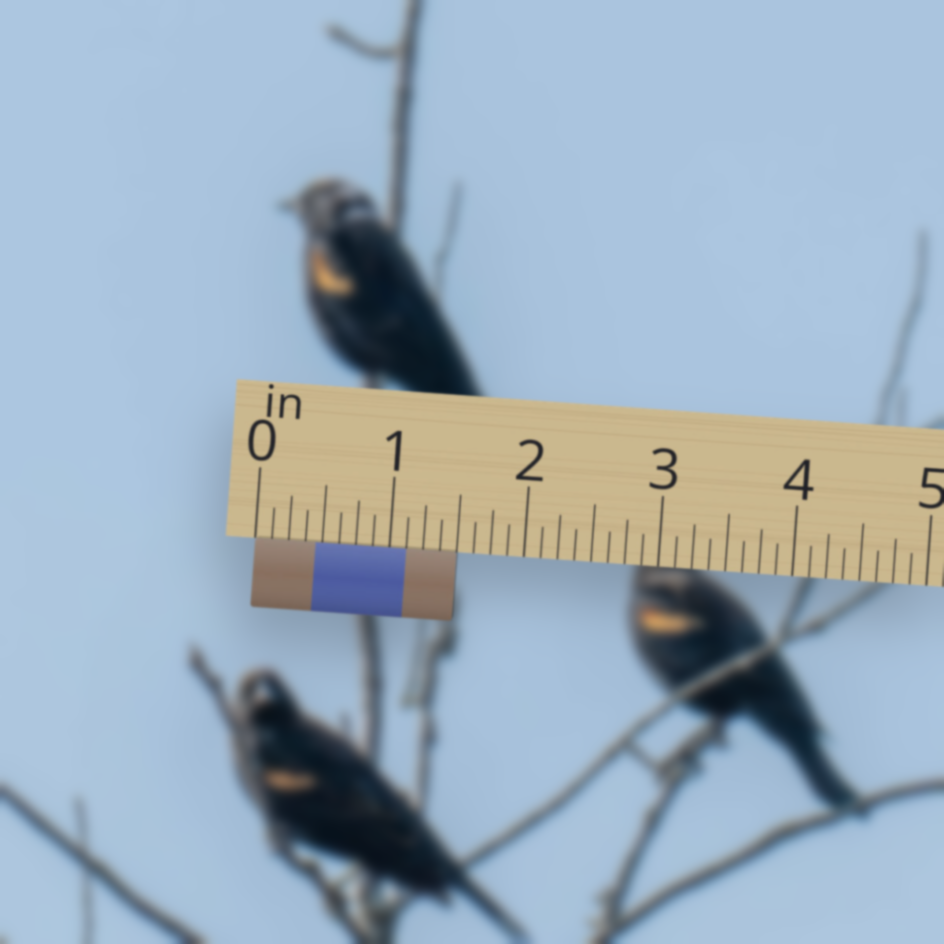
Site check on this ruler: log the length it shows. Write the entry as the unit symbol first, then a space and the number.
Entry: in 1.5
